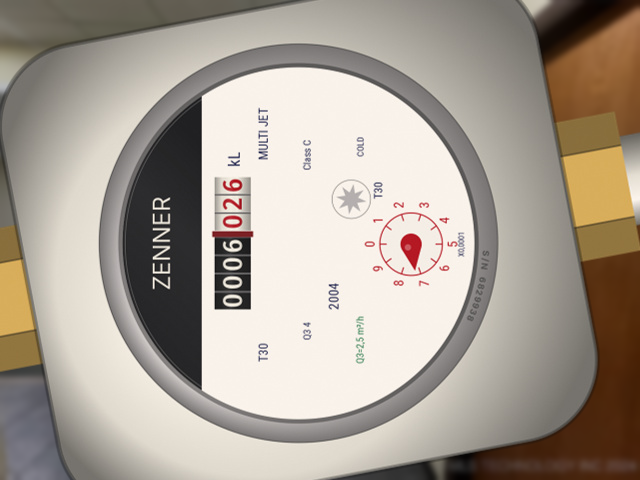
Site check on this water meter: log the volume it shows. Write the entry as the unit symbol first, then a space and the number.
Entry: kL 6.0267
